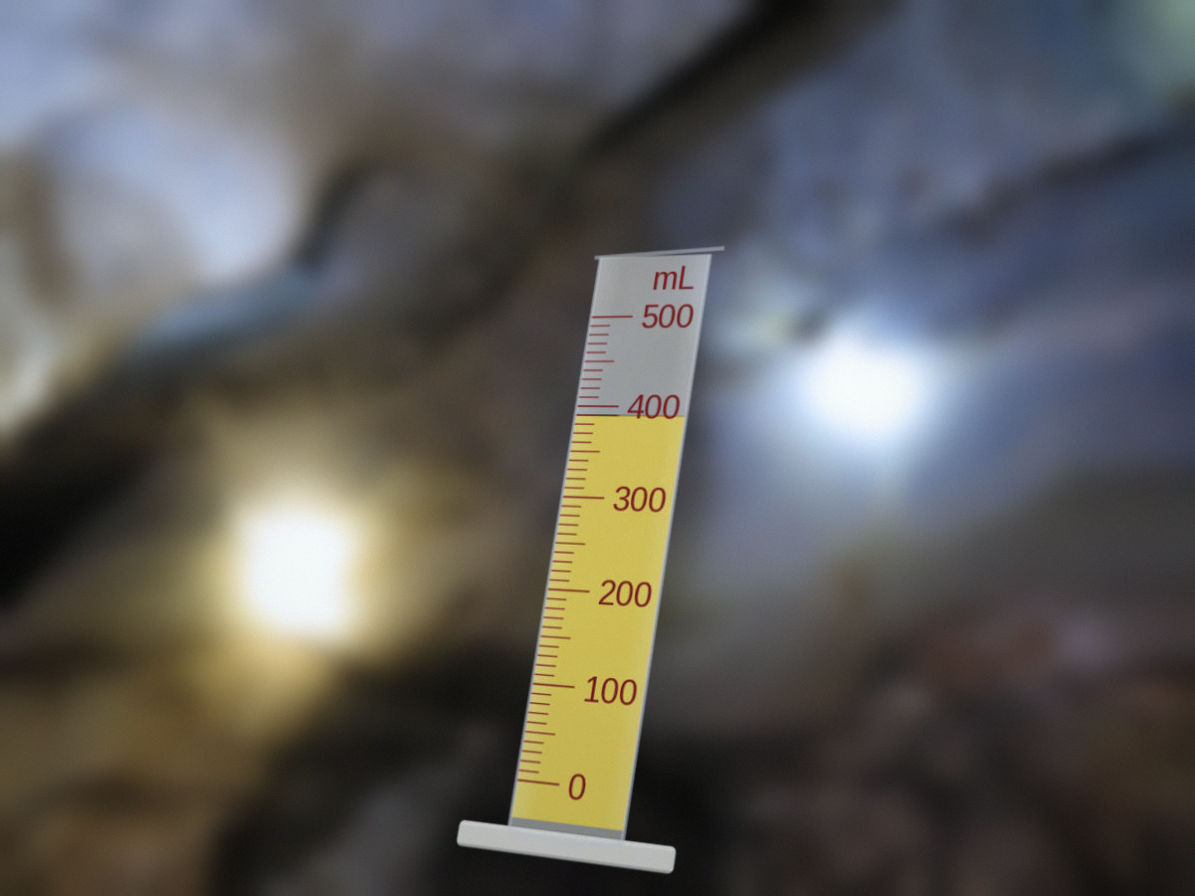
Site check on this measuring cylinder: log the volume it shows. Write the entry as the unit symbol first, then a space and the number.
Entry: mL 390
